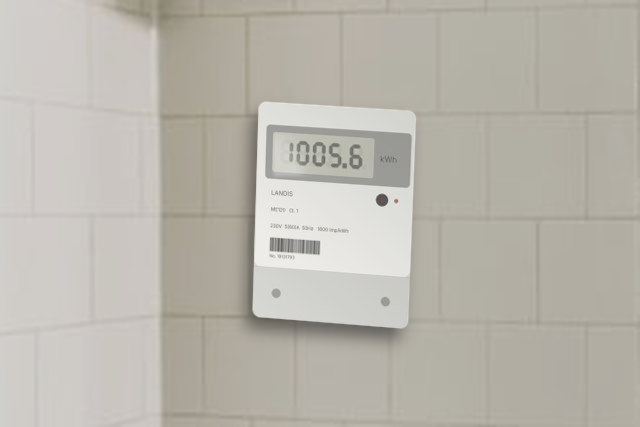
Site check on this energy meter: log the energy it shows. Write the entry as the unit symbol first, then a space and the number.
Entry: kWh 1005.6
